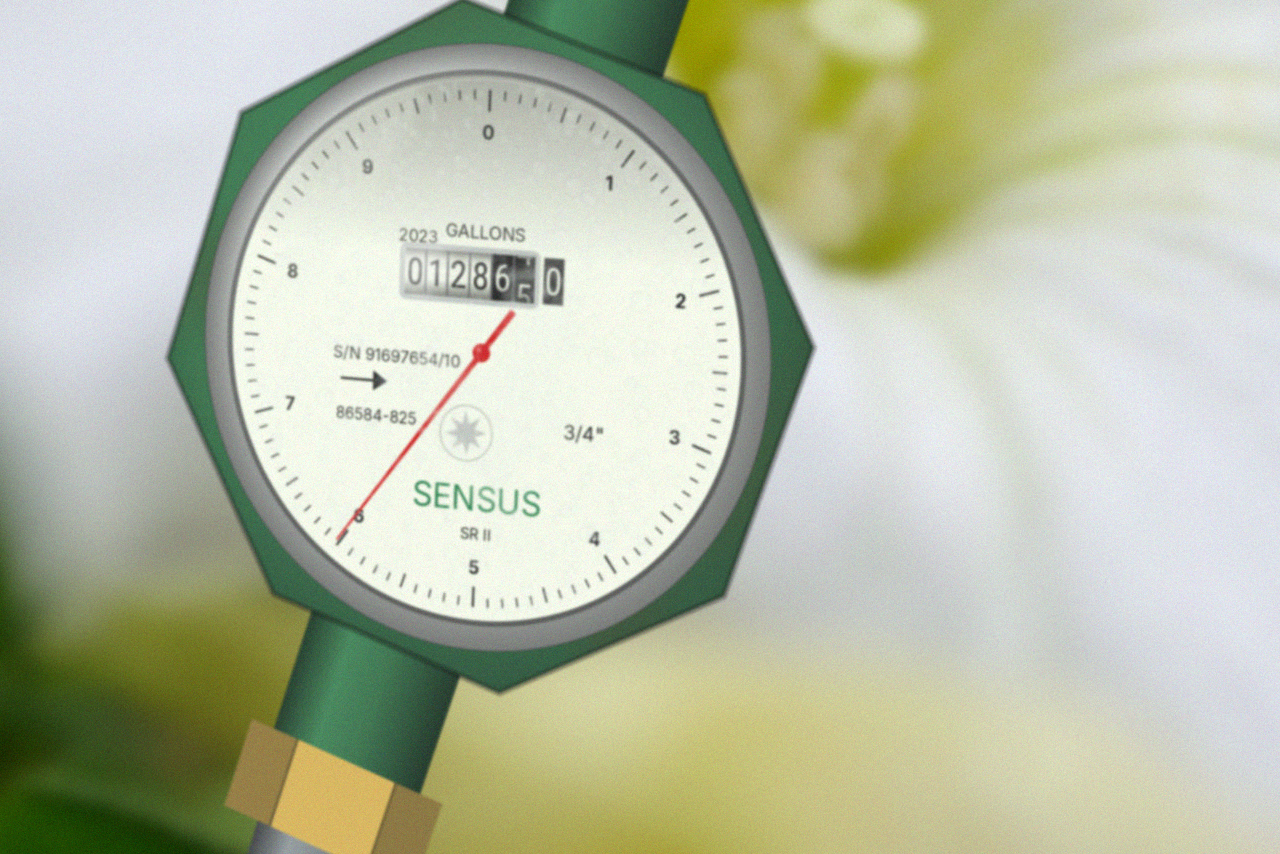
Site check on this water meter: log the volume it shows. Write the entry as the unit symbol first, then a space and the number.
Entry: gal 128646.0
